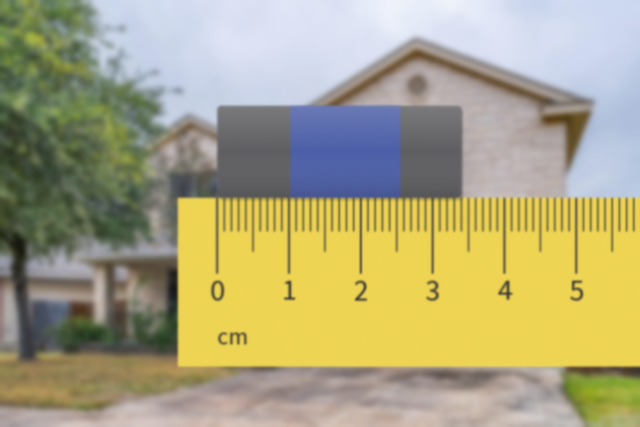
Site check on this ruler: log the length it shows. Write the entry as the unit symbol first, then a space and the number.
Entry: cm 3.4
